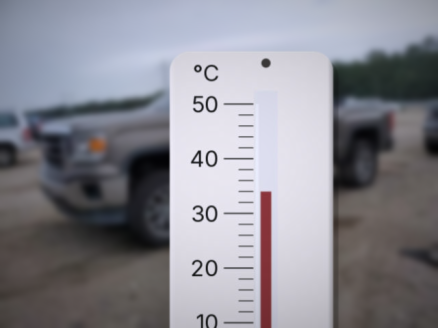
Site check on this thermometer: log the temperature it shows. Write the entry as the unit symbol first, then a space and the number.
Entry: °C 34
